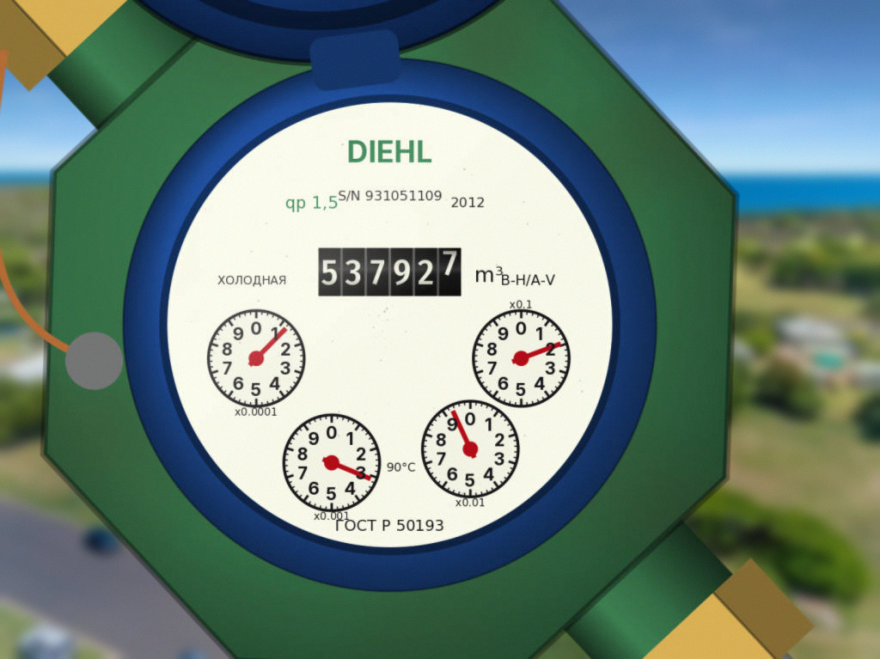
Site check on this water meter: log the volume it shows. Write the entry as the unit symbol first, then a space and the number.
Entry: m³ 537927.1931
